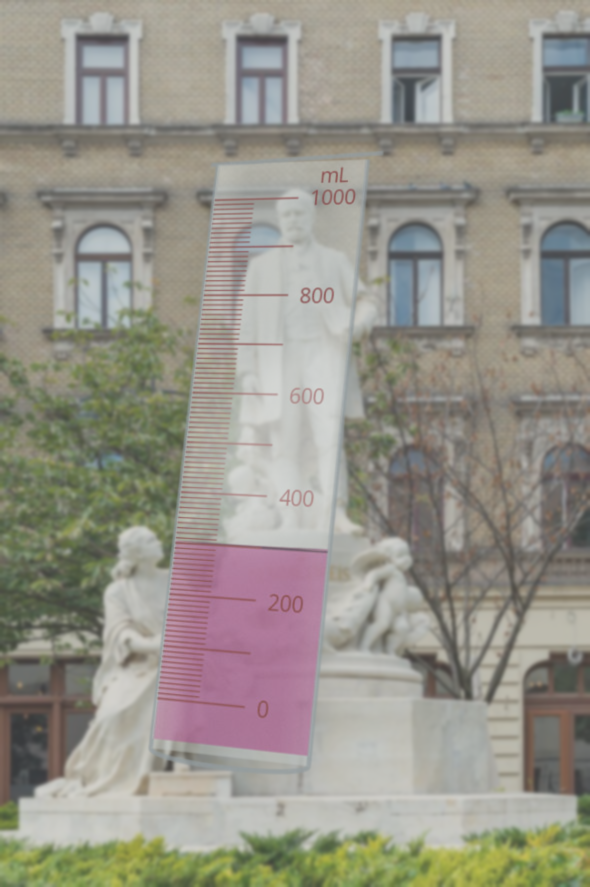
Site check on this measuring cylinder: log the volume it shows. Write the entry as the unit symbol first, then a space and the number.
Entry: mL 300
